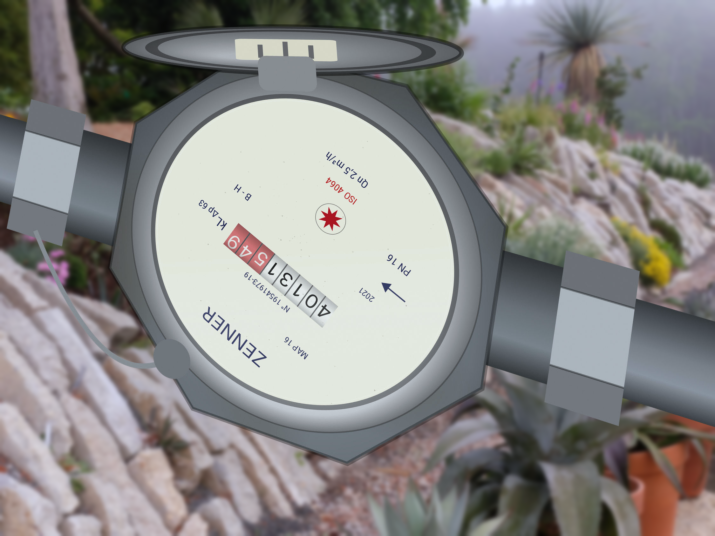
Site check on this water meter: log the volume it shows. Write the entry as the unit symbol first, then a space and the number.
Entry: kL 40131.549
